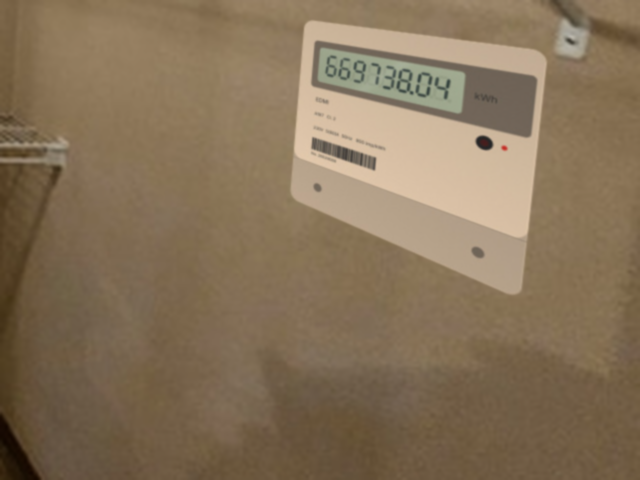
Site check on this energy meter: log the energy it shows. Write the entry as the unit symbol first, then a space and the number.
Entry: kWh 669738.04
